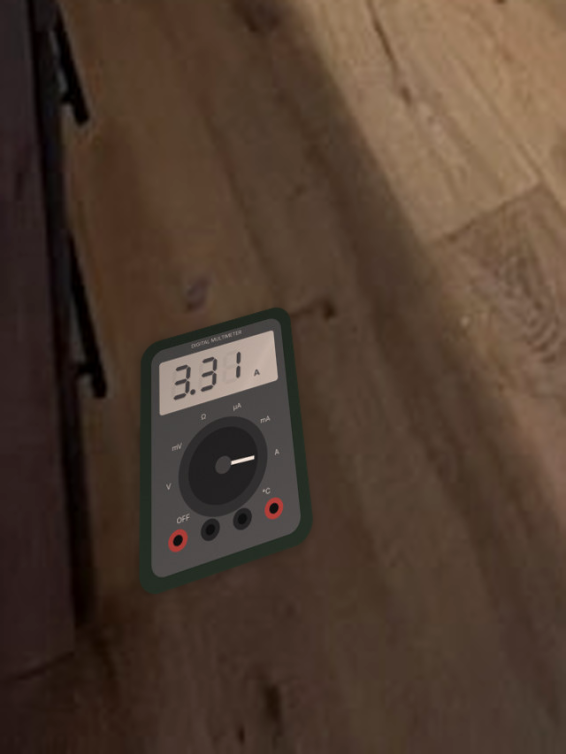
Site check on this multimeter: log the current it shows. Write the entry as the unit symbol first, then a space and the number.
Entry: A 3.31
